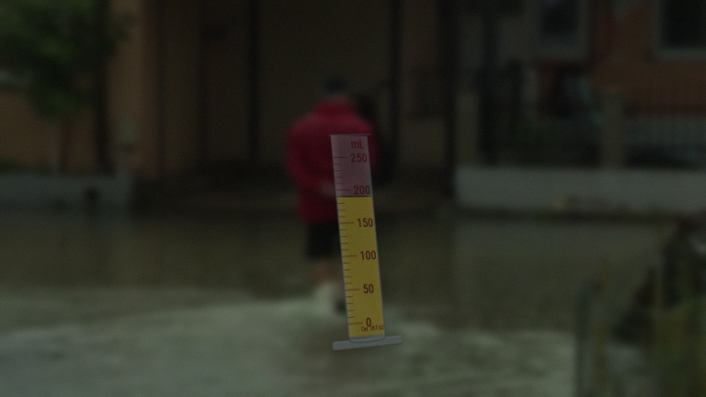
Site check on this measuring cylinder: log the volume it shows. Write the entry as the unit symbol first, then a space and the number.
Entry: mL 190
